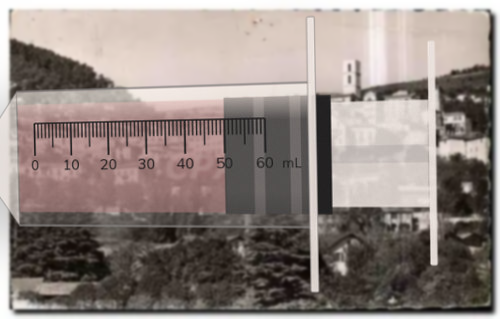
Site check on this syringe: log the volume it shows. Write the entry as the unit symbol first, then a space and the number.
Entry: mL 50
